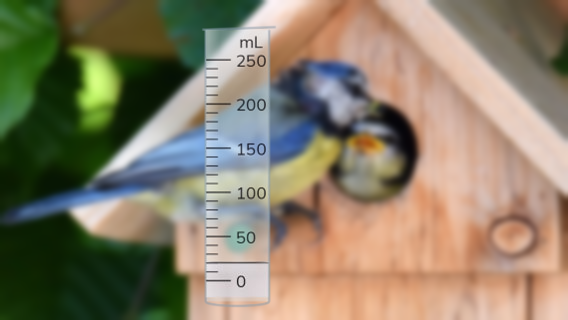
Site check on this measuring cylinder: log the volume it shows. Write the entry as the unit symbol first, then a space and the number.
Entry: mL 20
